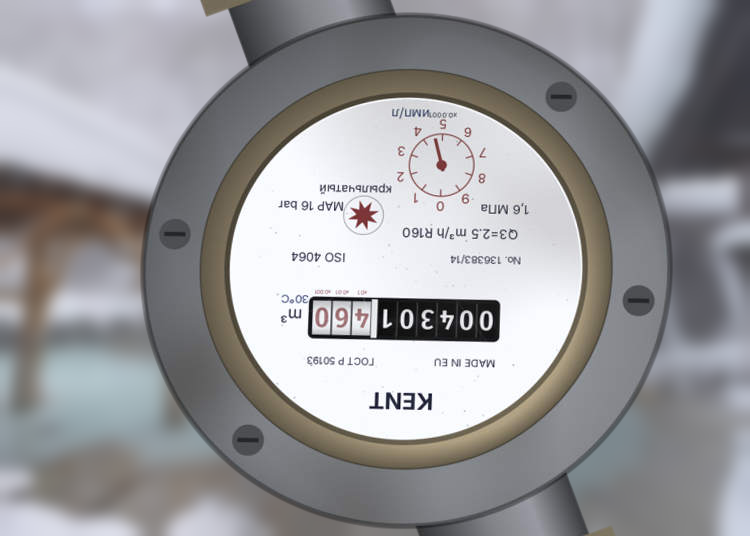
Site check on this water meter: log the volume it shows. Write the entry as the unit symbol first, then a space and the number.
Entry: m³ 4301.4604
